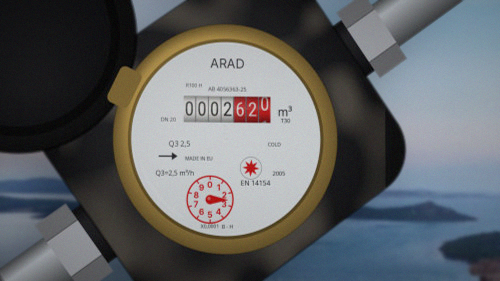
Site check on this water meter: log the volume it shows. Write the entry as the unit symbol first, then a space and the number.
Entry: m³ 2.6202
